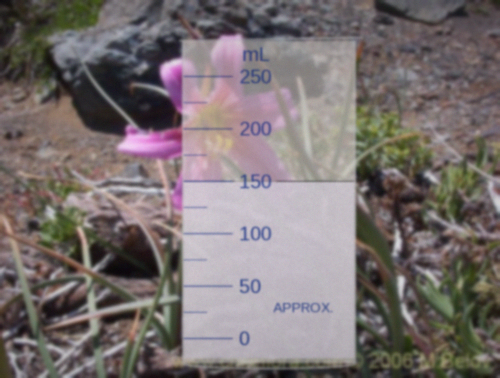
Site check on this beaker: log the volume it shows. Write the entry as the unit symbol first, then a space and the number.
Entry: mL 150
